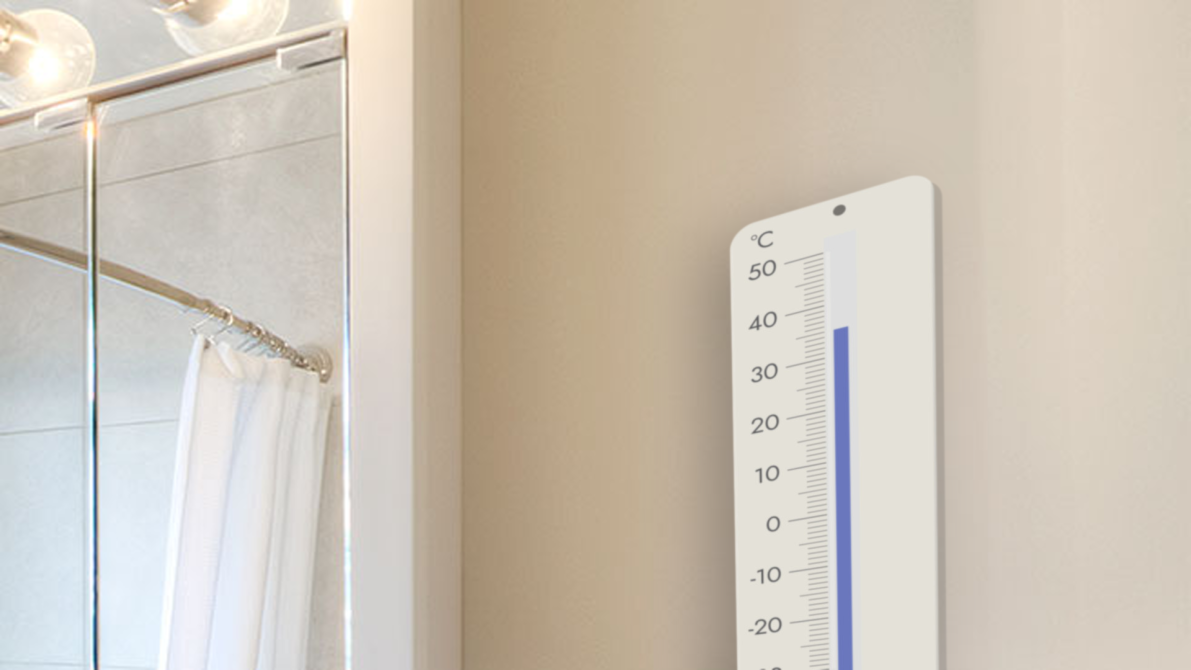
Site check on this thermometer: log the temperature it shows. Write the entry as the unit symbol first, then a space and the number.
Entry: °C 35
